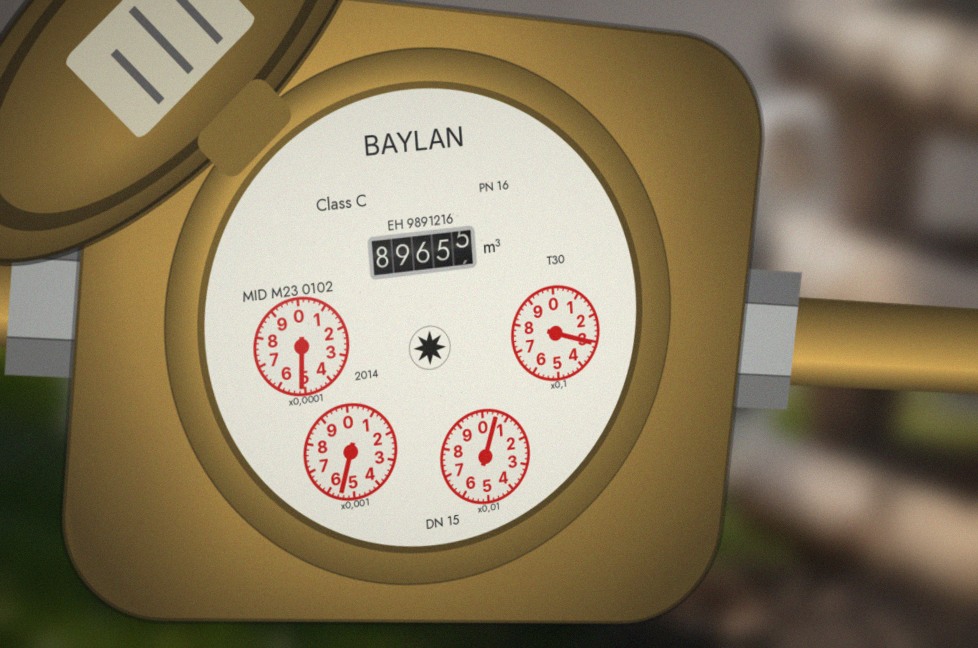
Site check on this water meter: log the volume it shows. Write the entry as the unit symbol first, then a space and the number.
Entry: m³ 89655.3055
